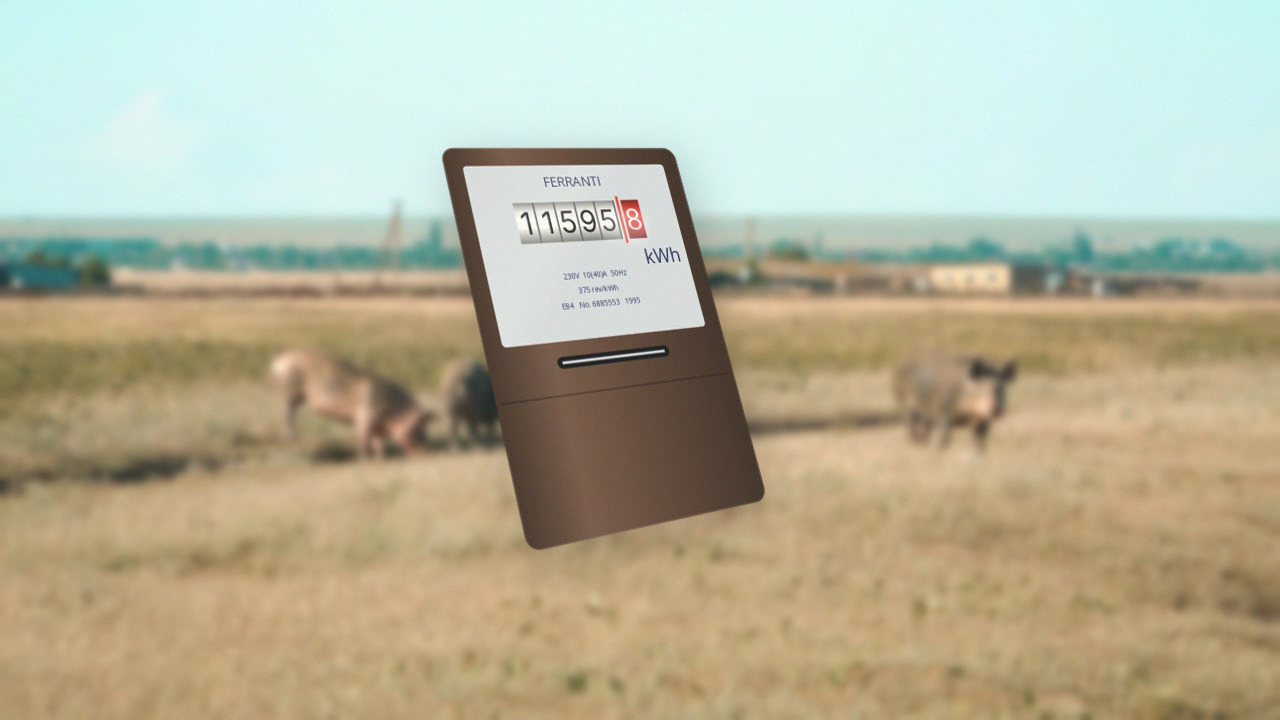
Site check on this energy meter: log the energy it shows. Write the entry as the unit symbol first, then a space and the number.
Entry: kWh 11595.8
